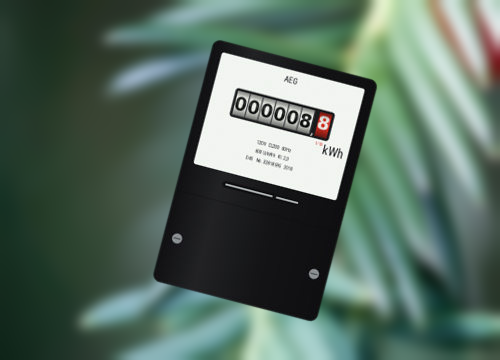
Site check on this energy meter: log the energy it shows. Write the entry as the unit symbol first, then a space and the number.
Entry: kWh 8.8
